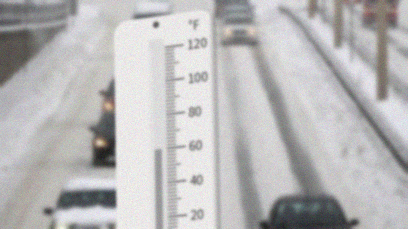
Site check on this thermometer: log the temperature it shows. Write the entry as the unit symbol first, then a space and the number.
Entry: °F 60
